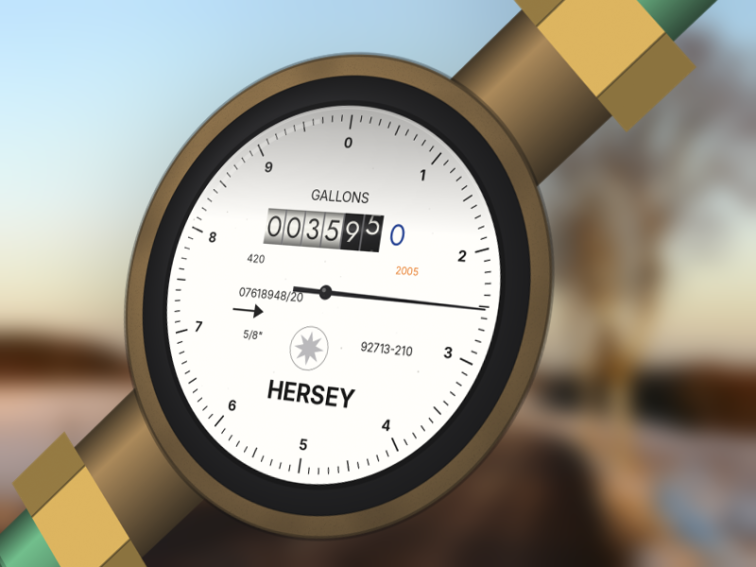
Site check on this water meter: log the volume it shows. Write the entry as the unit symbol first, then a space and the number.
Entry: gal 35952.5
